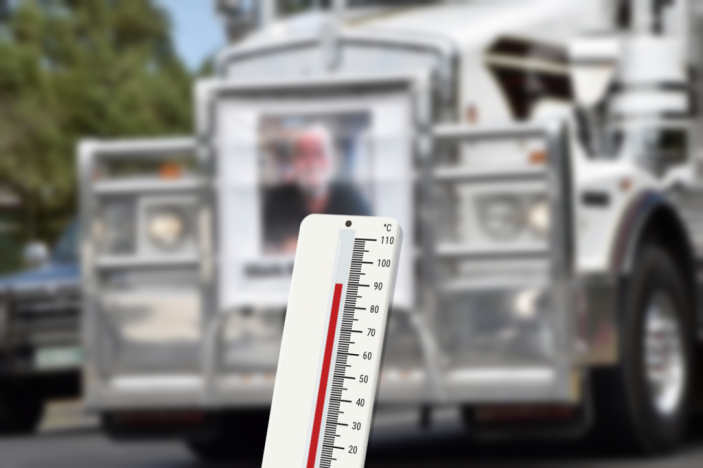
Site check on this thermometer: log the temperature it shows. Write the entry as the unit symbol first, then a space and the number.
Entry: °C 90
